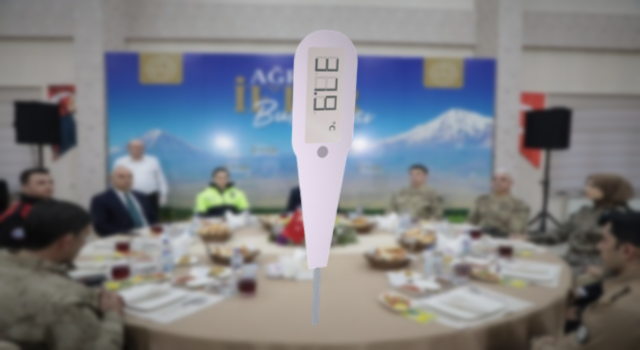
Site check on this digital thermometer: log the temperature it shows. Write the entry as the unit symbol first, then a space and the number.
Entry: °C 37.9
